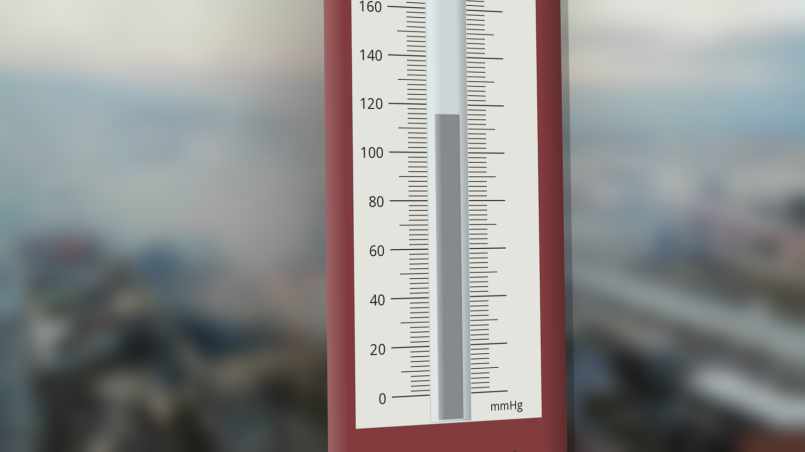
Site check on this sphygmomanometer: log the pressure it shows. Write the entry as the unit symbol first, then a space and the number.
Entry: mmHg 116
